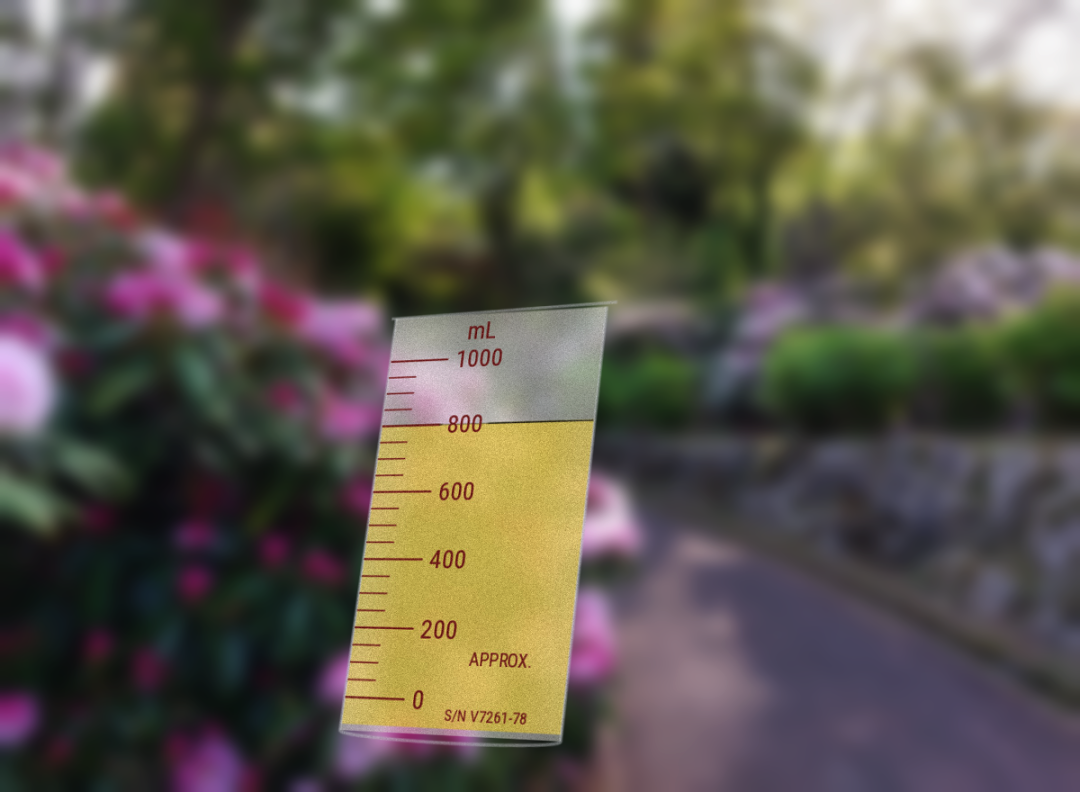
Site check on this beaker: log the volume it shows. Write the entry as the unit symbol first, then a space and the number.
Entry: mL 800
